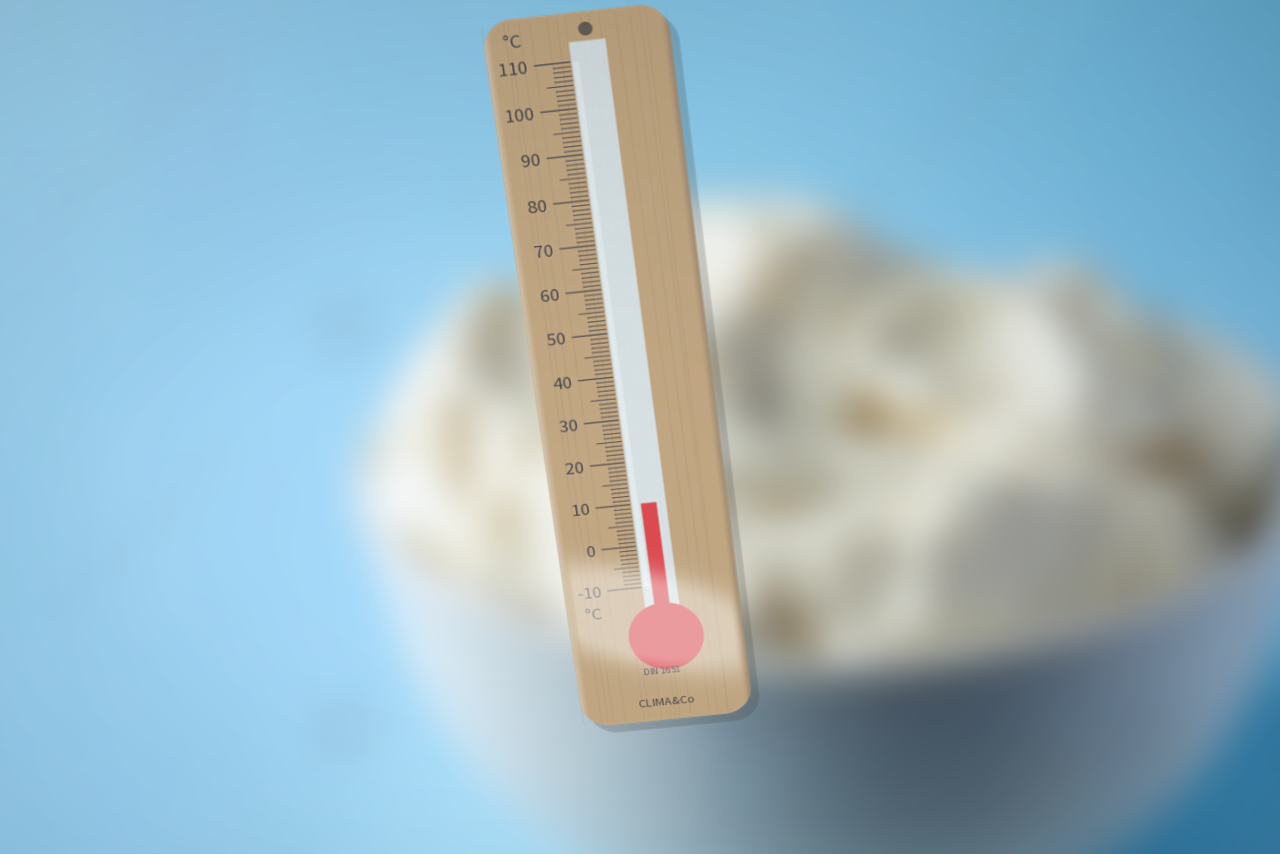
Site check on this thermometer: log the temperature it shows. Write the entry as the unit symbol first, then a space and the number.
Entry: °C 10
